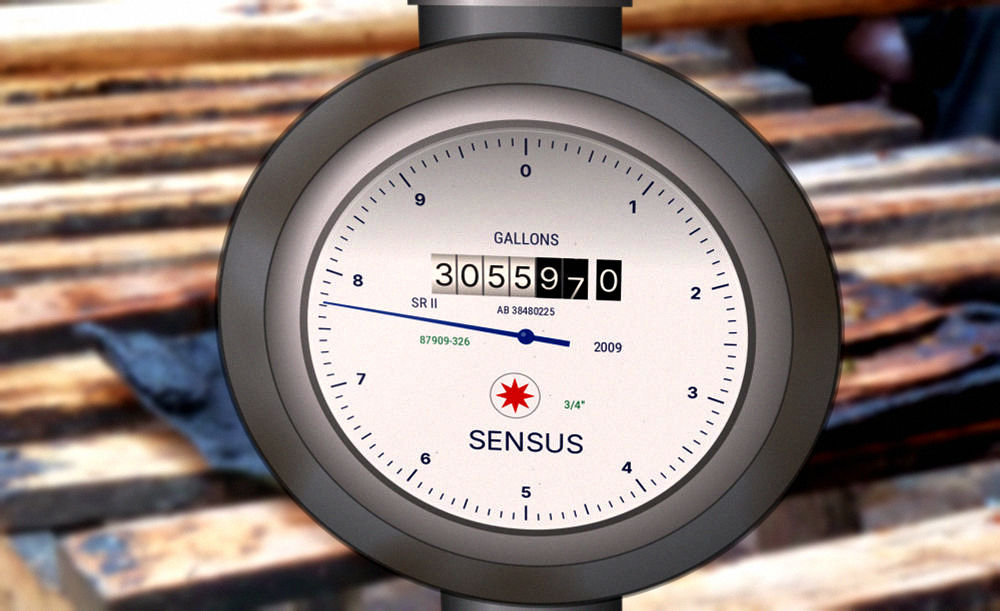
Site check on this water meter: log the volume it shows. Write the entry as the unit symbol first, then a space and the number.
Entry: gal 3055967.7
